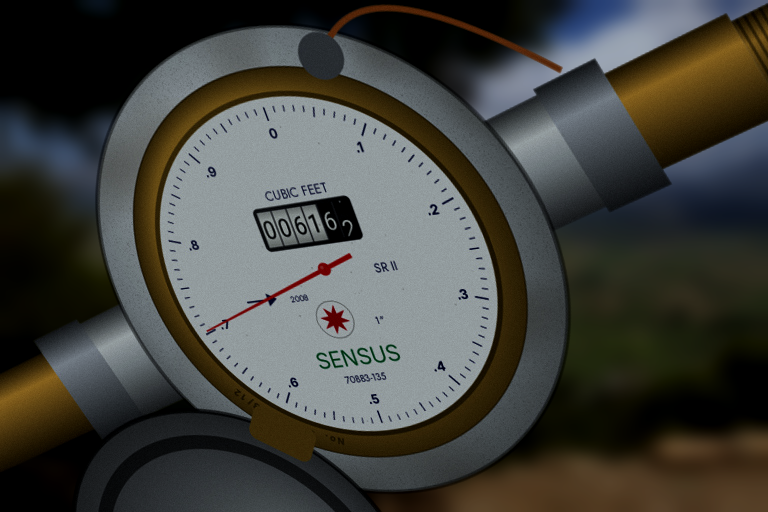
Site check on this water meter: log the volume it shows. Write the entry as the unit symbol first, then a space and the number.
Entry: ft³ 6161.70
